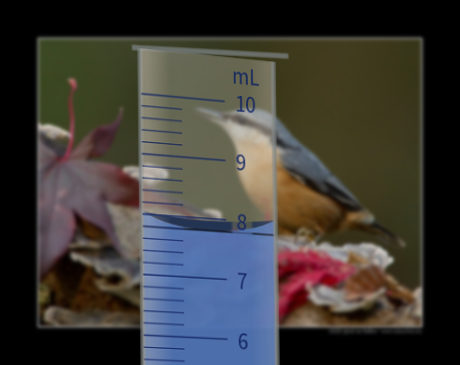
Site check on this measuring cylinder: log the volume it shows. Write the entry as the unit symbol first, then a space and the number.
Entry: mL 7.8
